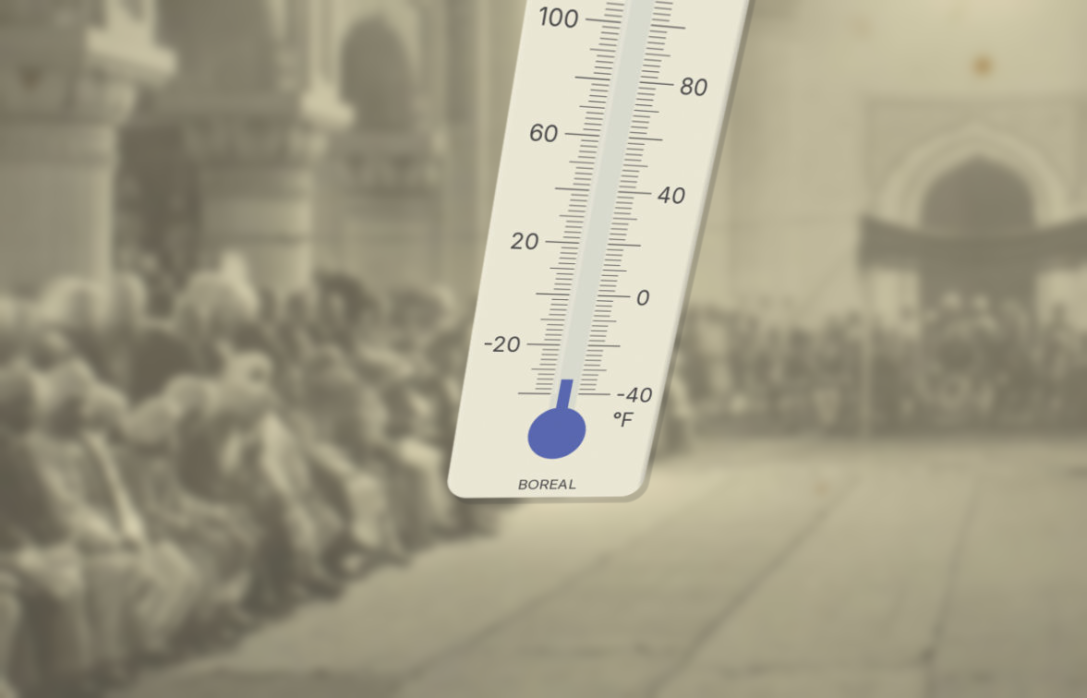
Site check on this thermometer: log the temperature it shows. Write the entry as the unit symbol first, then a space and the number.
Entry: °F -34
